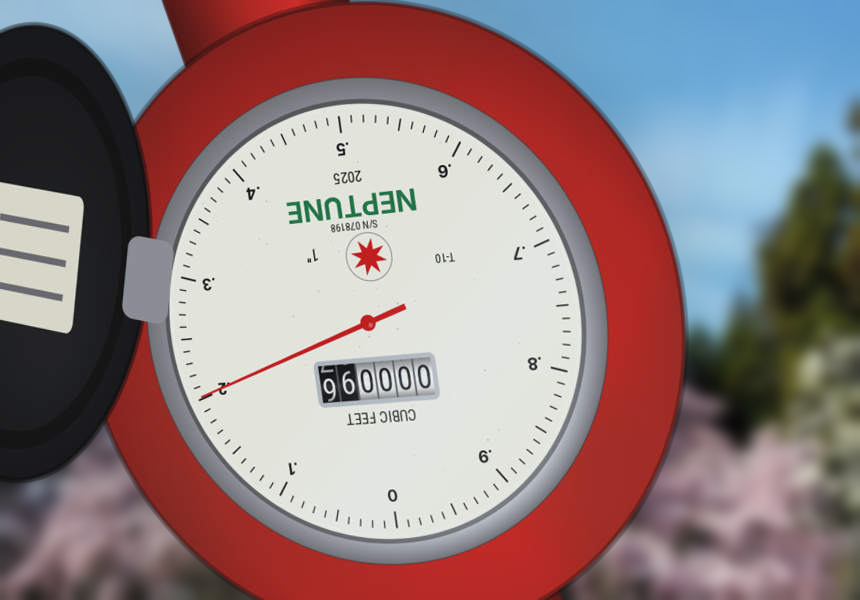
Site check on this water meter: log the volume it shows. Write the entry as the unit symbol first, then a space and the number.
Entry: ft³ 96.20
